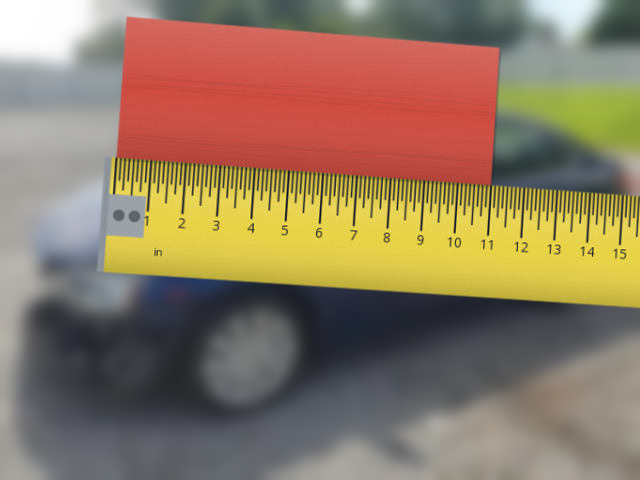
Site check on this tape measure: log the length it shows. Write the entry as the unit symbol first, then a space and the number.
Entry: in 11
